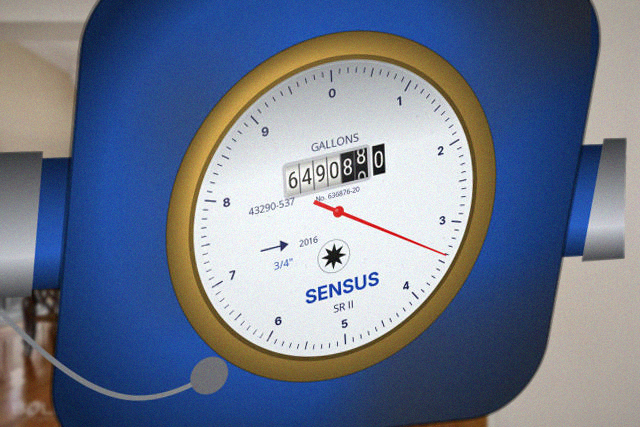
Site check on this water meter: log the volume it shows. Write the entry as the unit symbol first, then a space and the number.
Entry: gal 6490883.4
